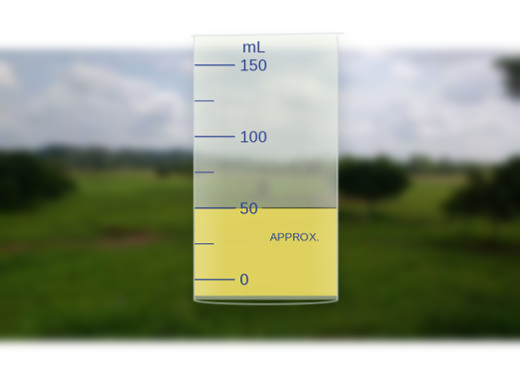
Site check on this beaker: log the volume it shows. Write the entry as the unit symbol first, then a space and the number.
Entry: mL 50
